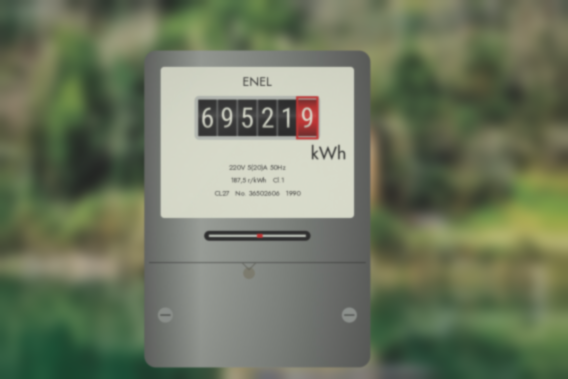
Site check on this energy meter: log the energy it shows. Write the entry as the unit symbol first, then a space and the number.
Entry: kWh 69521.9
